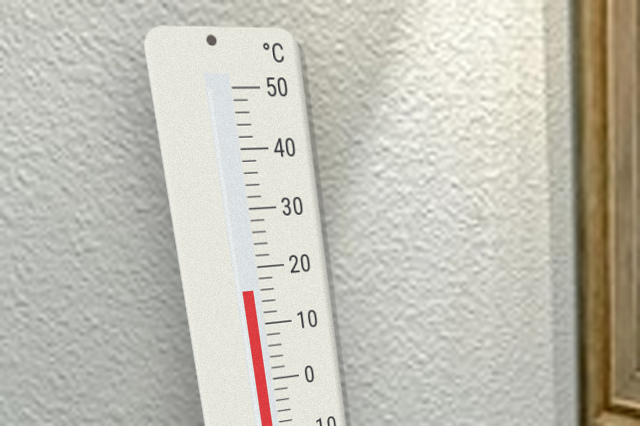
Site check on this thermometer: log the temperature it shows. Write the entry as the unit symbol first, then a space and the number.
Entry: °C 16
